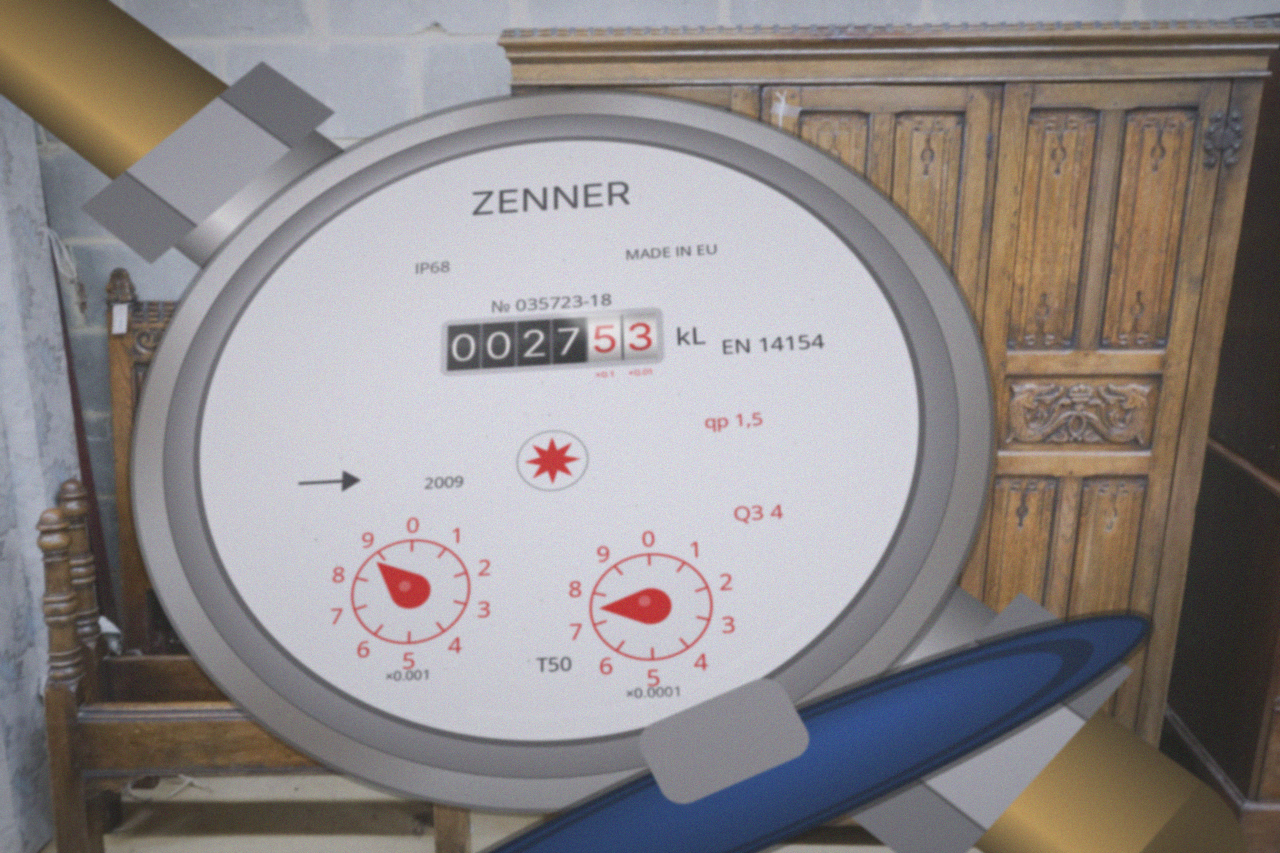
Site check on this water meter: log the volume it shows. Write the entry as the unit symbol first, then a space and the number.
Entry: kL 27.5387
